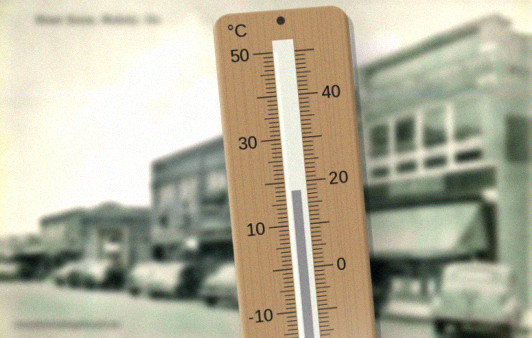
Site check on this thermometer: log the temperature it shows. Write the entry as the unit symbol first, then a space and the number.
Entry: °C 18
